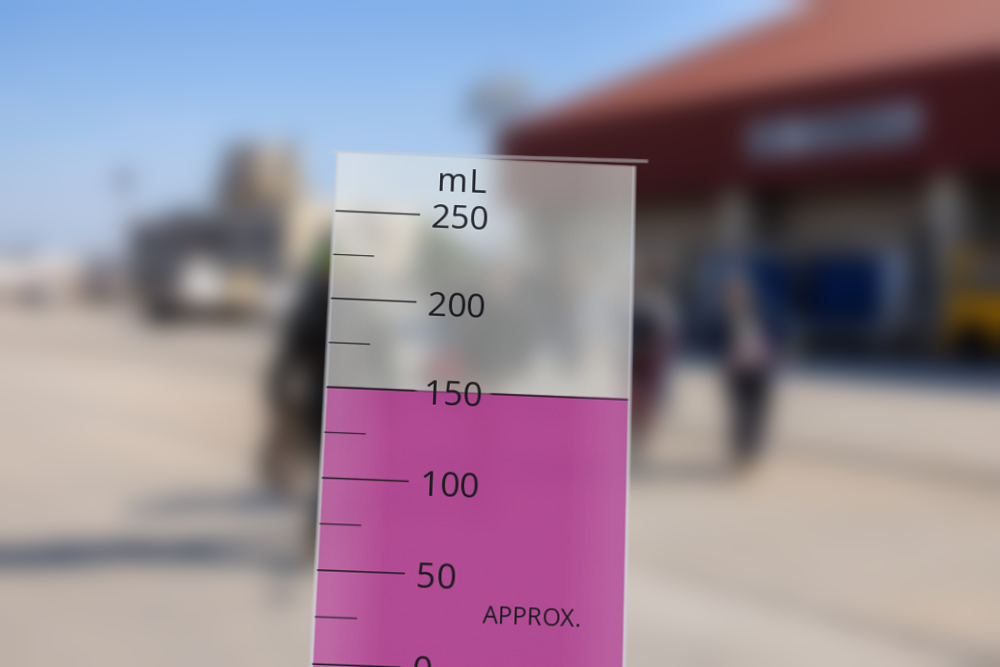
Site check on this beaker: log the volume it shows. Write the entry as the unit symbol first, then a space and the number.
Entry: mL 150
